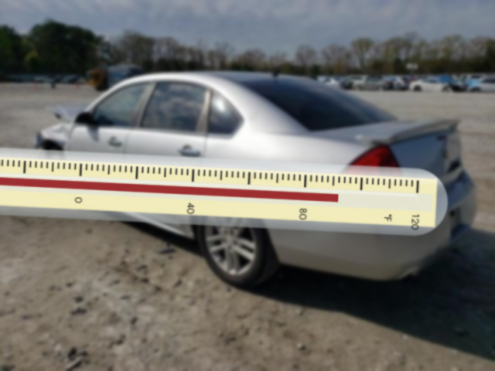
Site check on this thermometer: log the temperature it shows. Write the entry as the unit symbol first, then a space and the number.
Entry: °F 92
